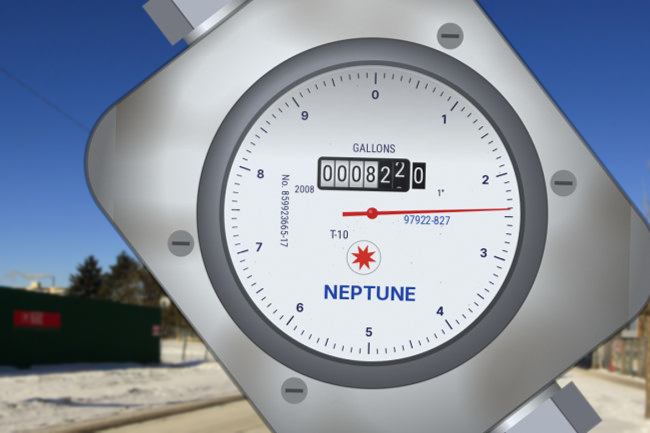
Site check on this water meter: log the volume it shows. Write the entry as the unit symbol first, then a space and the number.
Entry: gal 8222.4
